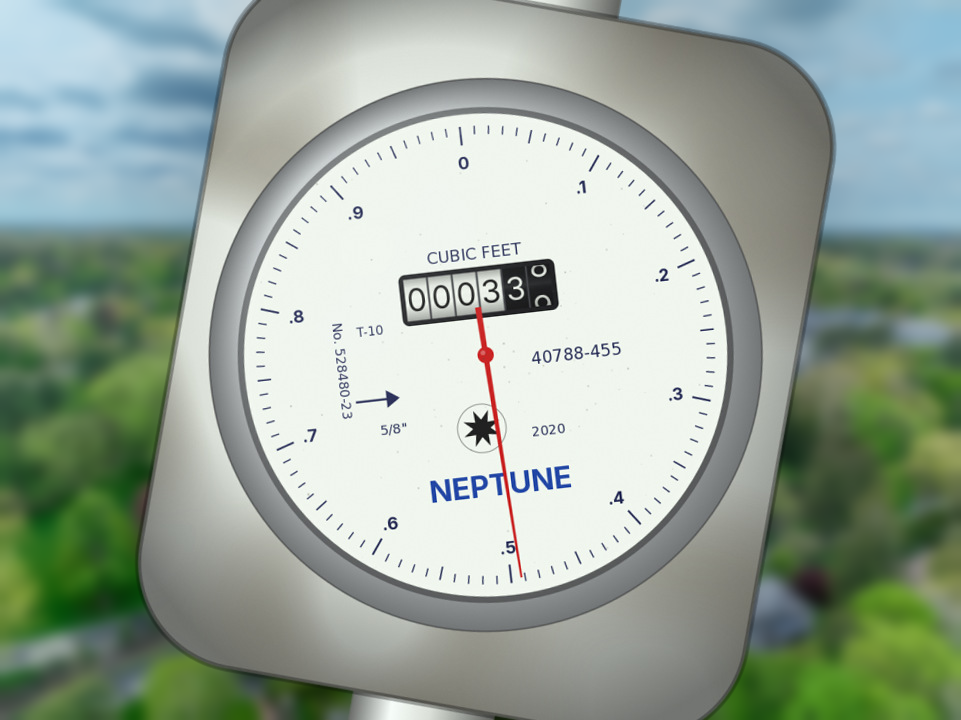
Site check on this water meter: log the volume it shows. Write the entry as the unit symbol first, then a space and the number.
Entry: ft³ 338.49
